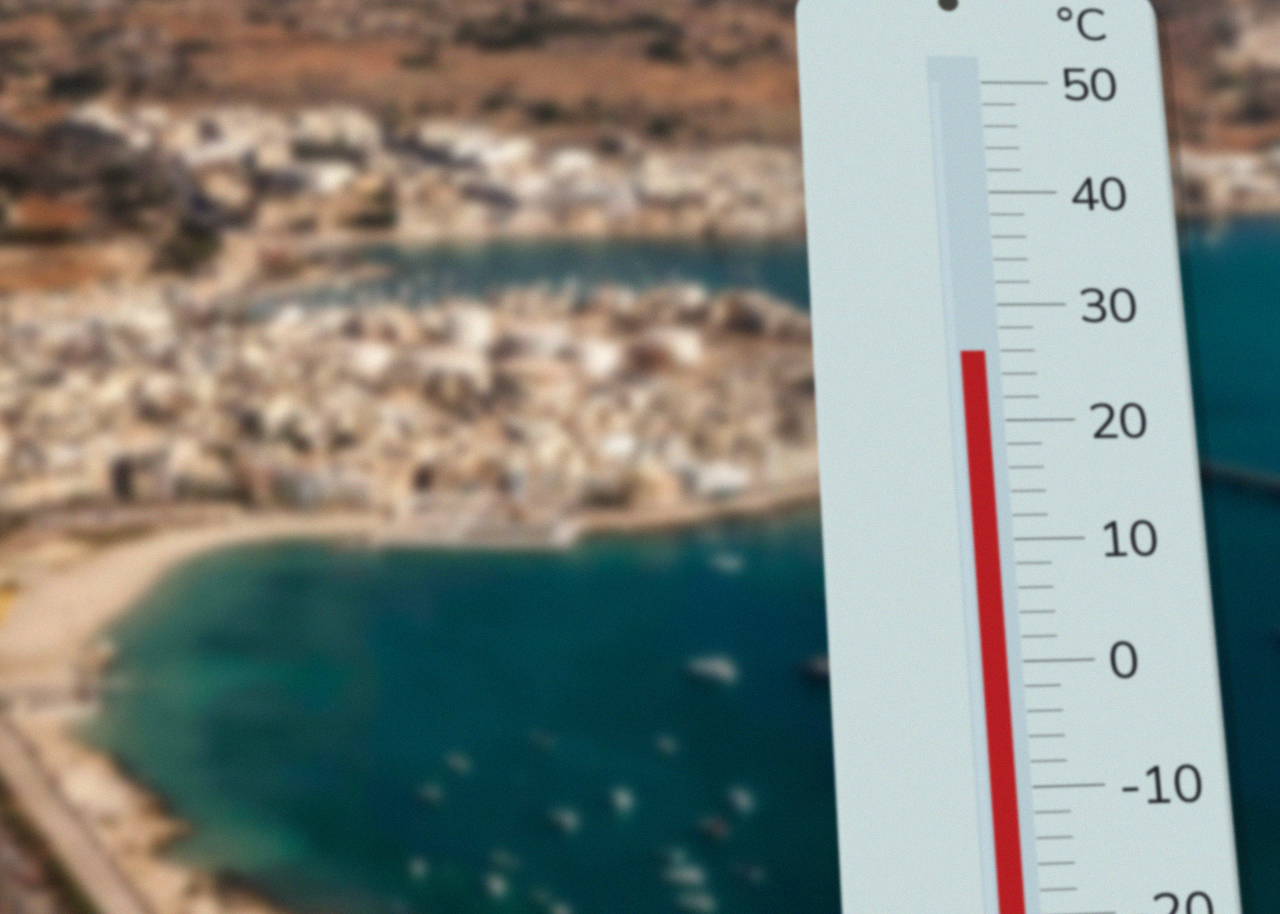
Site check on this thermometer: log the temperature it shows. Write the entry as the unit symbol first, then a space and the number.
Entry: °C 26
